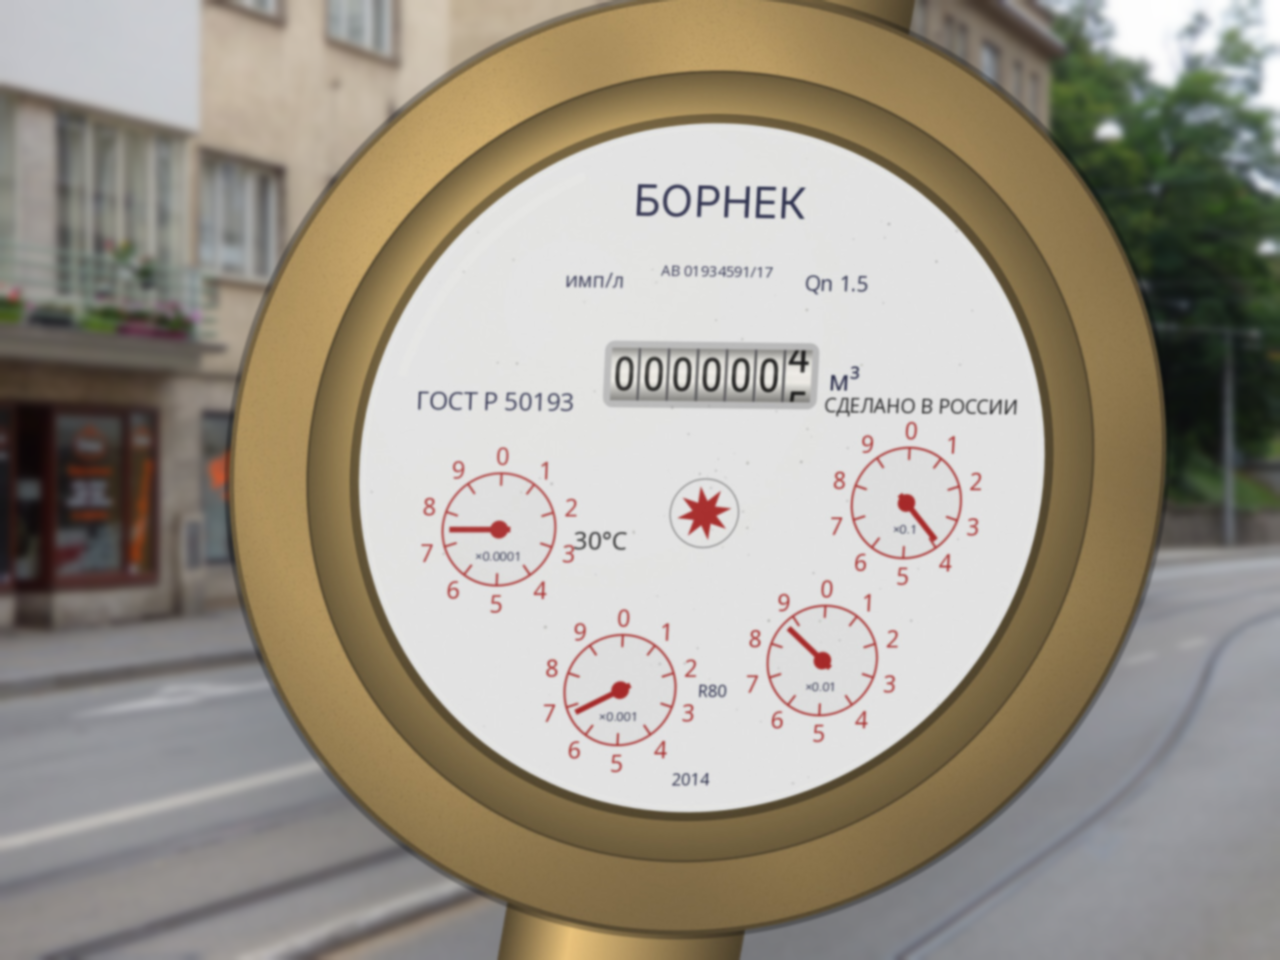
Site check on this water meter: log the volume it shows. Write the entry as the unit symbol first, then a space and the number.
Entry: m³ 4.3867
